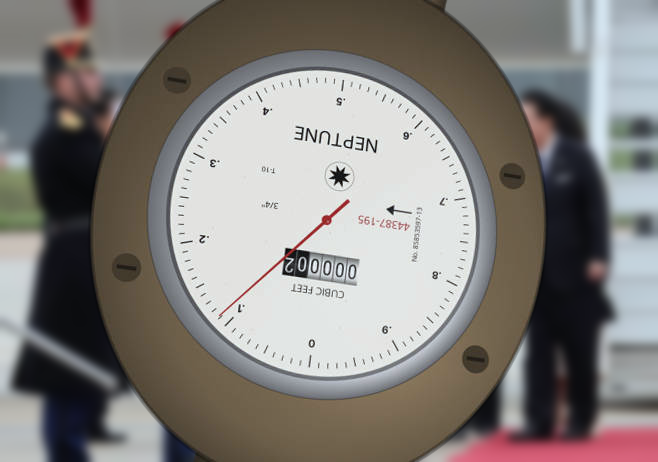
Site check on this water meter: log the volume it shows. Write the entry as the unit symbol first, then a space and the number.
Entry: ft³ 2.11
